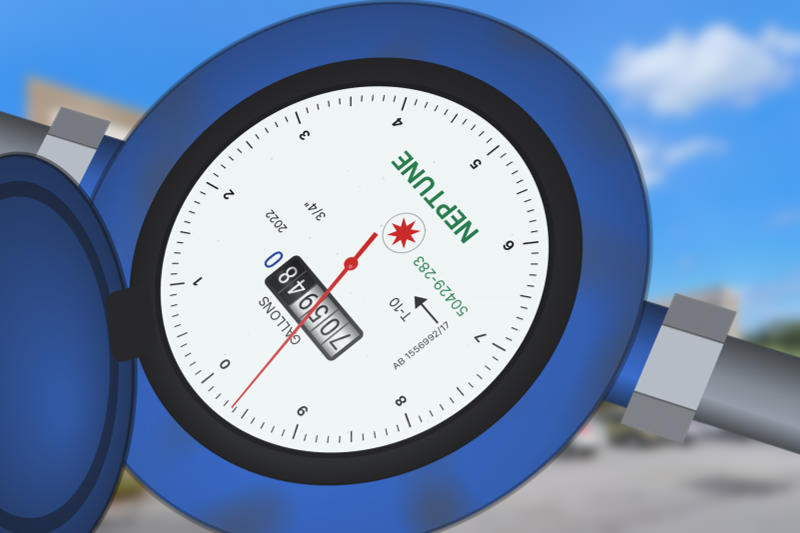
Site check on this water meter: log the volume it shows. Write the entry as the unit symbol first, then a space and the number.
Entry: gal 7059479.6
